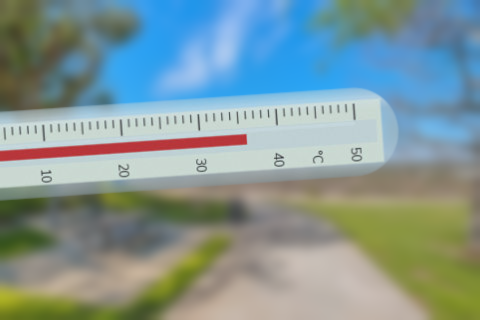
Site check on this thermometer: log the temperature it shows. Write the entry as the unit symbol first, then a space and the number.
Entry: °C 36
